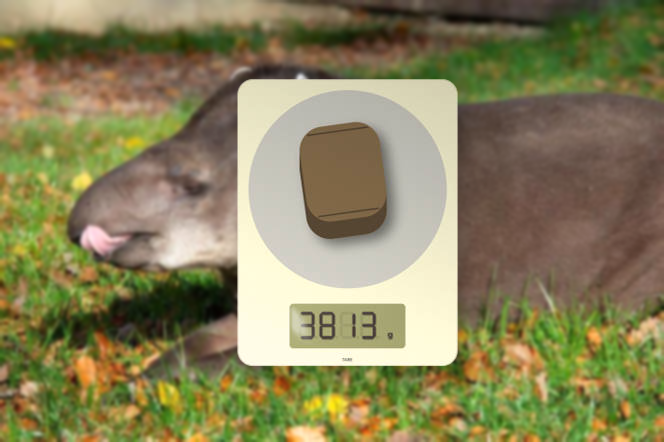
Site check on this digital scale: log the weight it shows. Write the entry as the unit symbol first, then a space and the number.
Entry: g 3813
